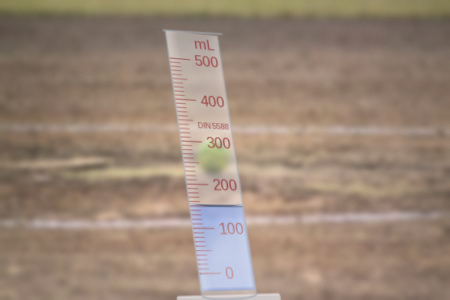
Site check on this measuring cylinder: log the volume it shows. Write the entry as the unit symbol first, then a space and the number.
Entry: mL 150
